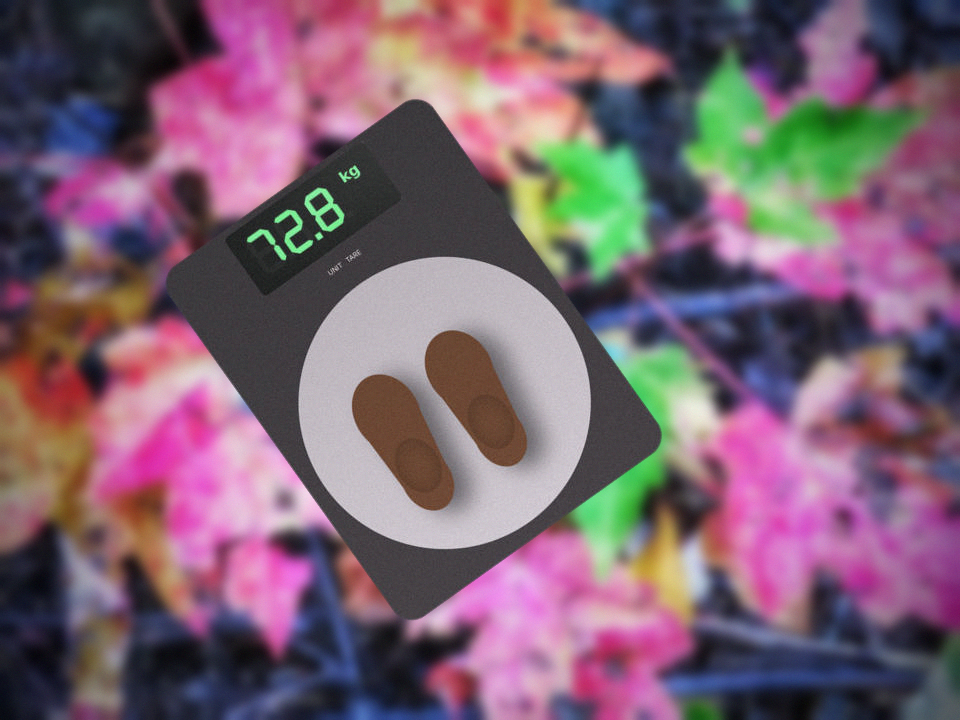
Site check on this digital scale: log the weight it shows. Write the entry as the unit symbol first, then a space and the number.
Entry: kg 72.8
